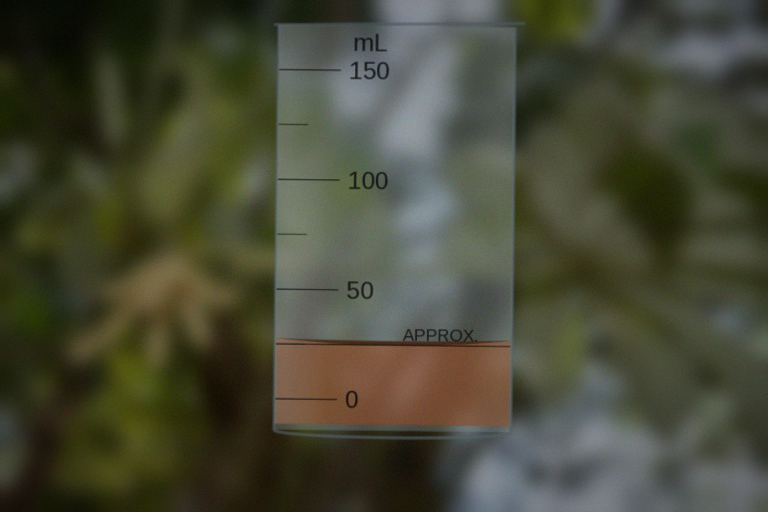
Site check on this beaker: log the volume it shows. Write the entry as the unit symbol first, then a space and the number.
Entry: mL 25
